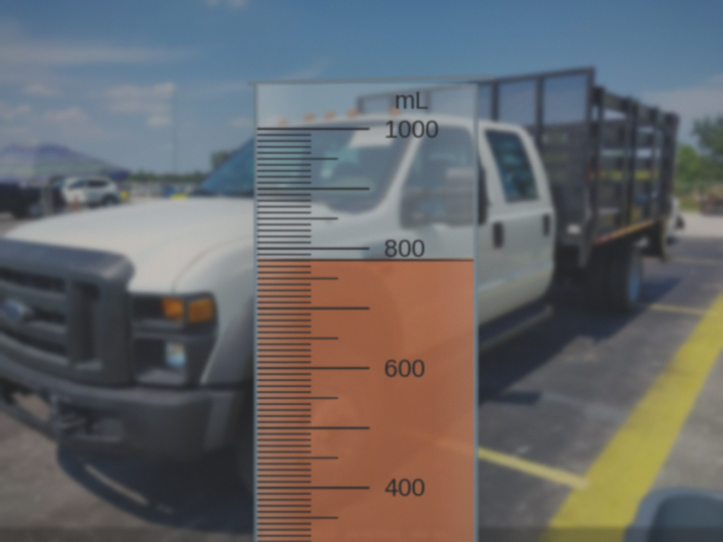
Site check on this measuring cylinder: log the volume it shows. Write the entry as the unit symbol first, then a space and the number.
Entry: mL 780
